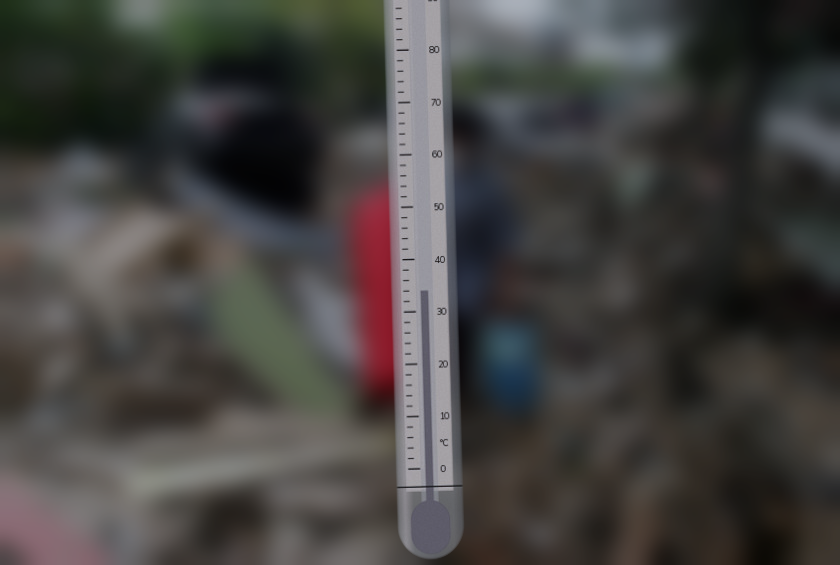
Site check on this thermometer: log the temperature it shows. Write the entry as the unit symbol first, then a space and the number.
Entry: °C 34
